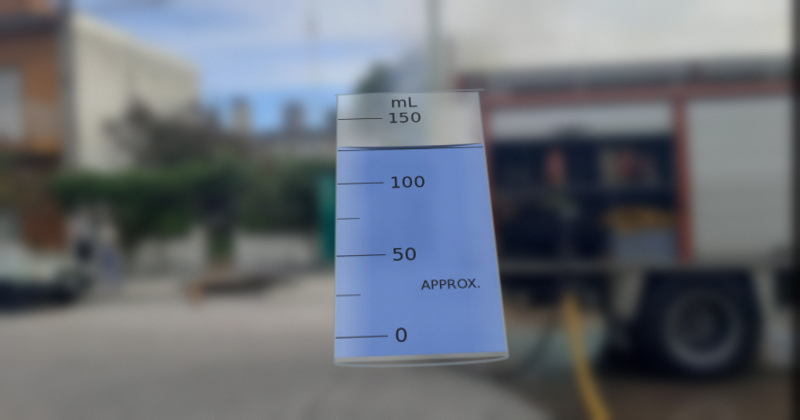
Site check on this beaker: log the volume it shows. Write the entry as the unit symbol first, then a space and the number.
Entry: mL 125
